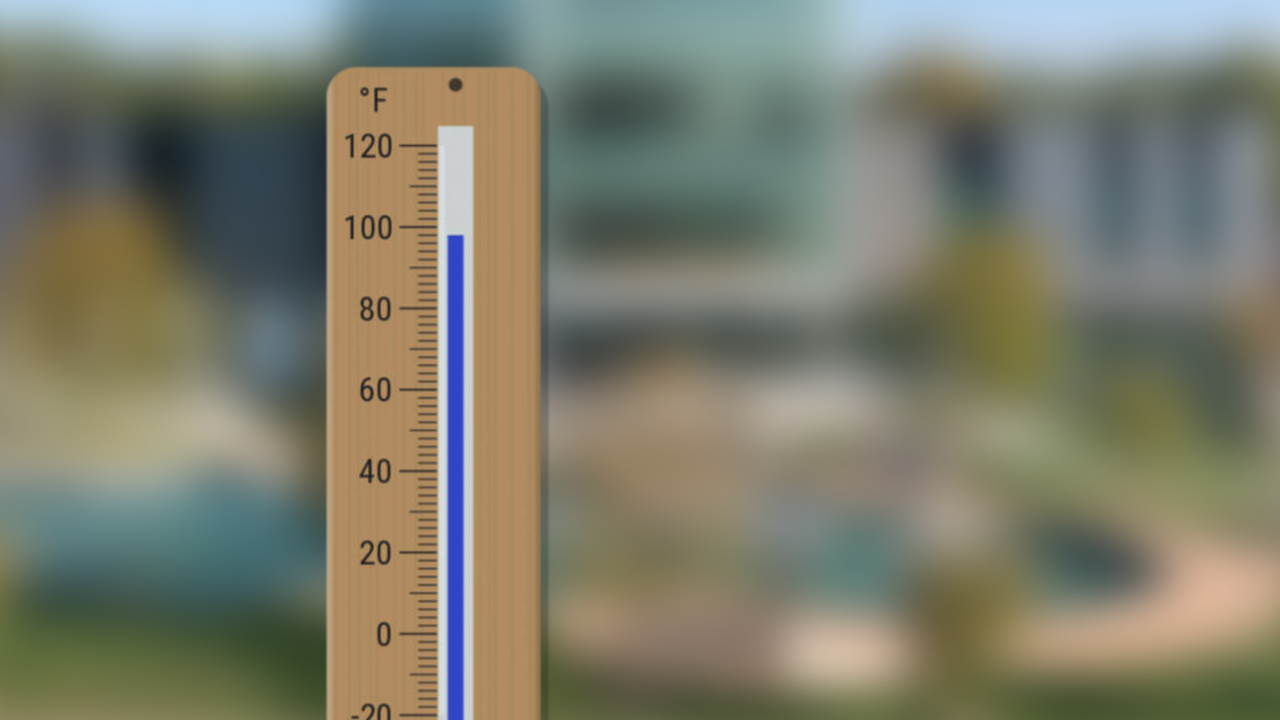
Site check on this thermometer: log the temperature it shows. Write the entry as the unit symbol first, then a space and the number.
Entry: °F 98
